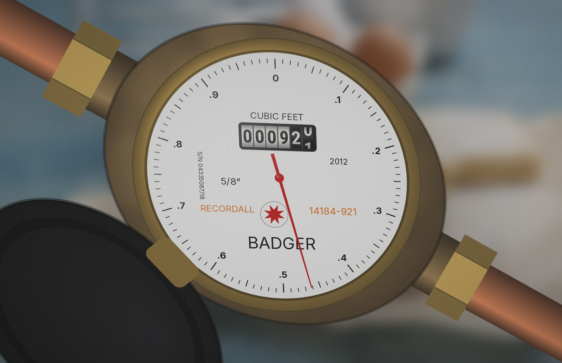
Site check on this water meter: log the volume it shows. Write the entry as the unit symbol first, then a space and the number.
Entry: ft³ 920.46
